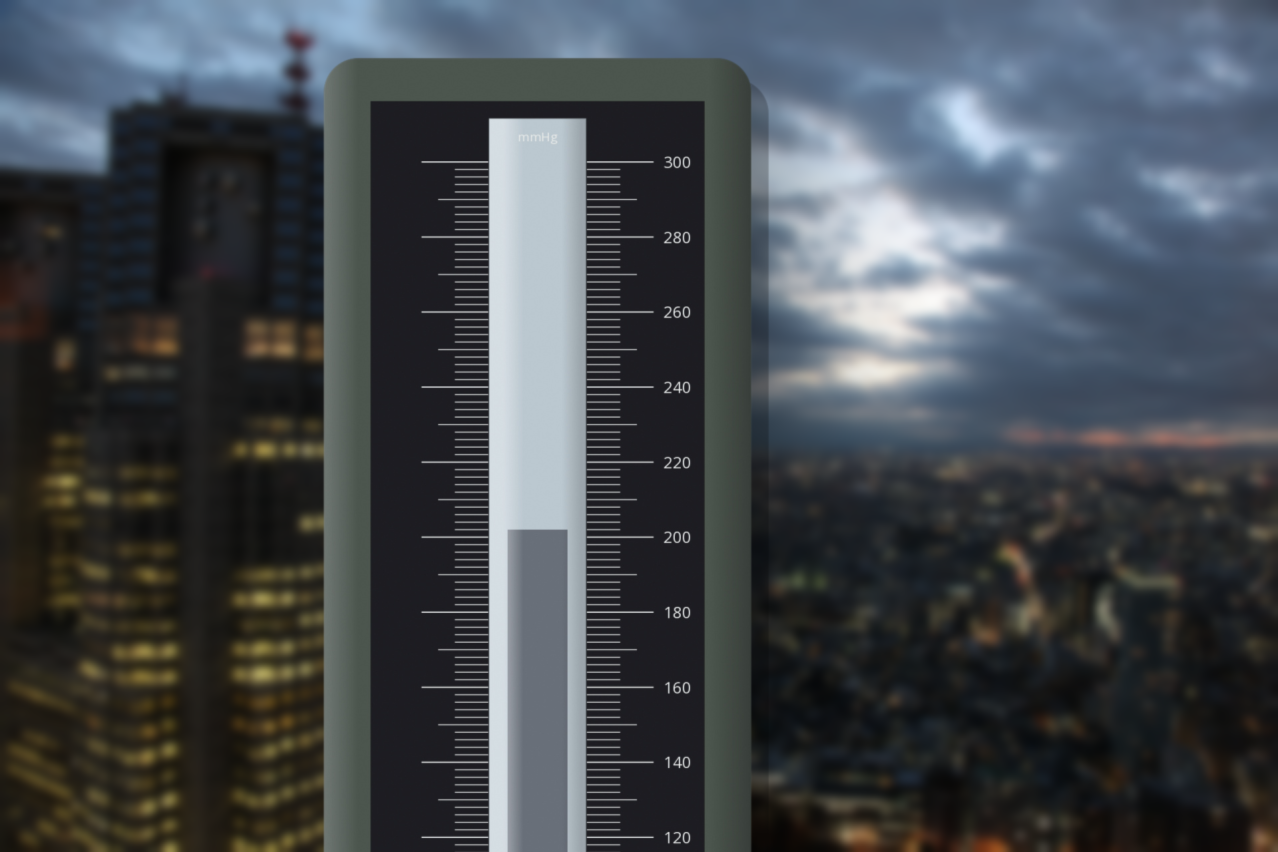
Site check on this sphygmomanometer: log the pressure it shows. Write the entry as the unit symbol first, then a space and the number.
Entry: mmHg 202
